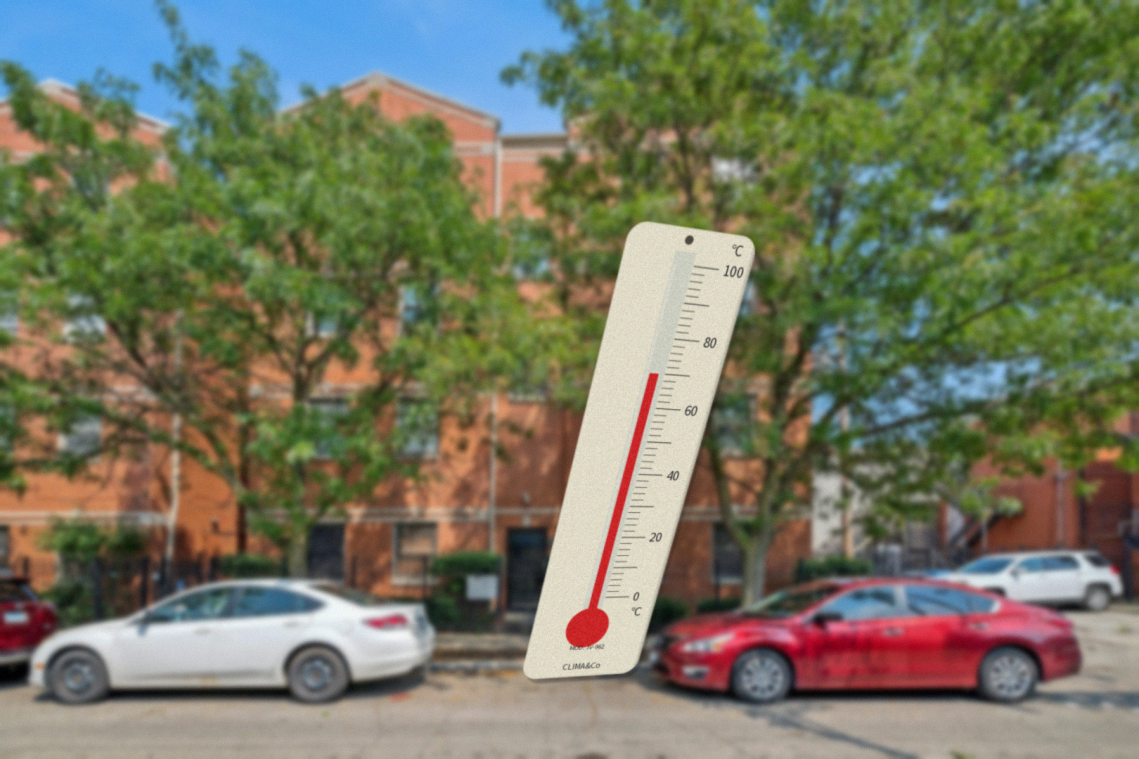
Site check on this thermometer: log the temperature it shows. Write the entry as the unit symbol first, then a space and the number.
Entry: °C 70
